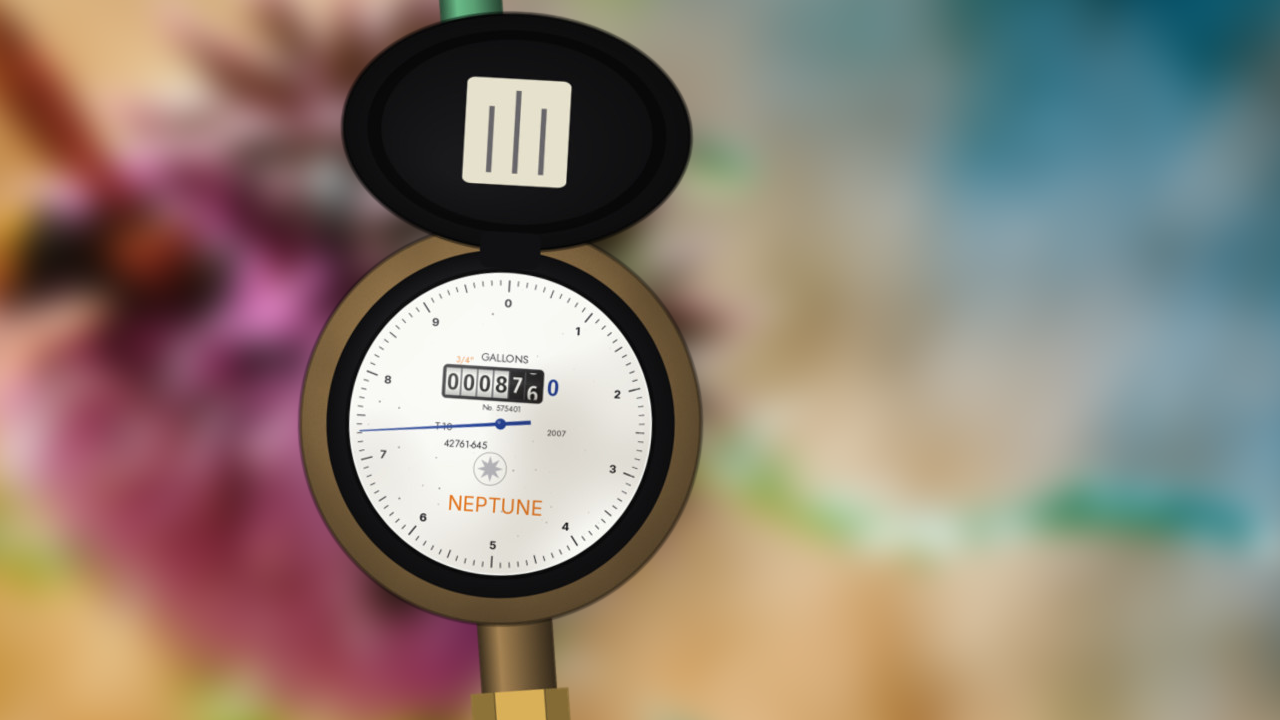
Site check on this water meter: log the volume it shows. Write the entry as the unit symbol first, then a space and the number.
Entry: gal 8757.3
